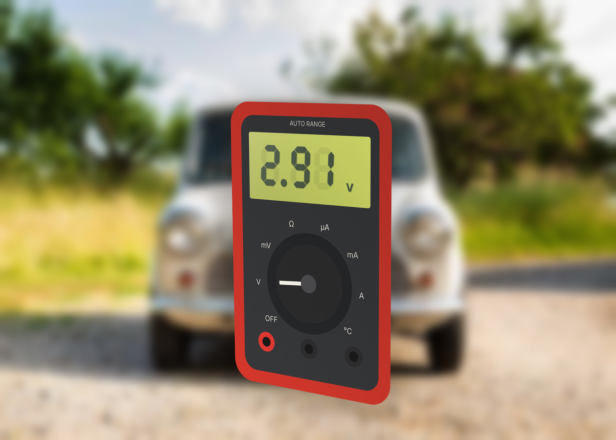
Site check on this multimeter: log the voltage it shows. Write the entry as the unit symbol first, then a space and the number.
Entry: V 2.91
